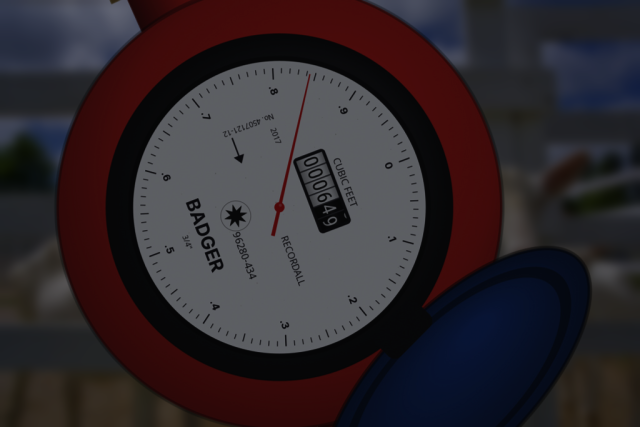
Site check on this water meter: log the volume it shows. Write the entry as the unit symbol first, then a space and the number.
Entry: ft³ 648.84
